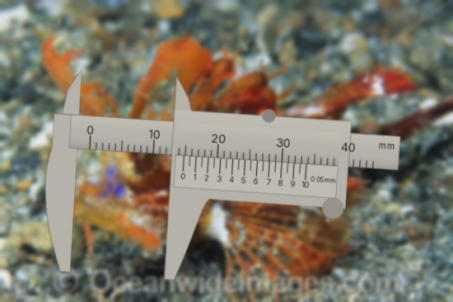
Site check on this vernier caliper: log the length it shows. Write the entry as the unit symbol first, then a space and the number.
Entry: mm 14.8
